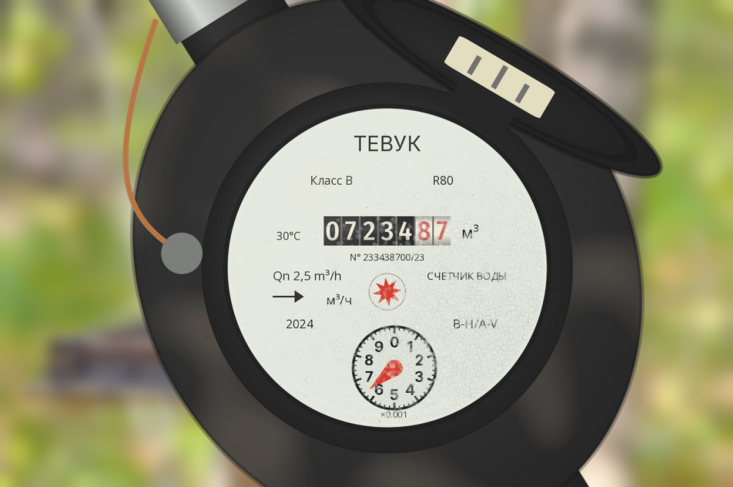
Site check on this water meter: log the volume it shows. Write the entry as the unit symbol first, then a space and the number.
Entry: m³ 7234.876
